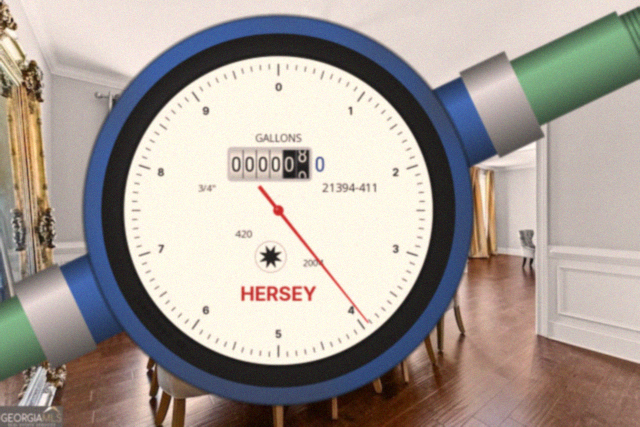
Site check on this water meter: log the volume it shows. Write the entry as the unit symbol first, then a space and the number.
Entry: gal 83.9
